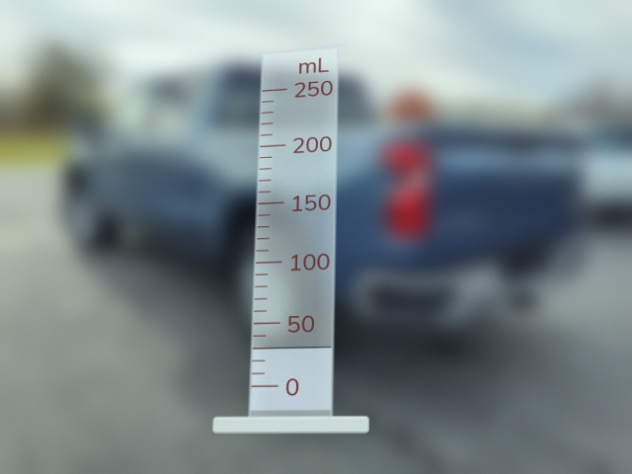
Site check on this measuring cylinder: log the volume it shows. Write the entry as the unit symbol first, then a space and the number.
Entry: mL 30
